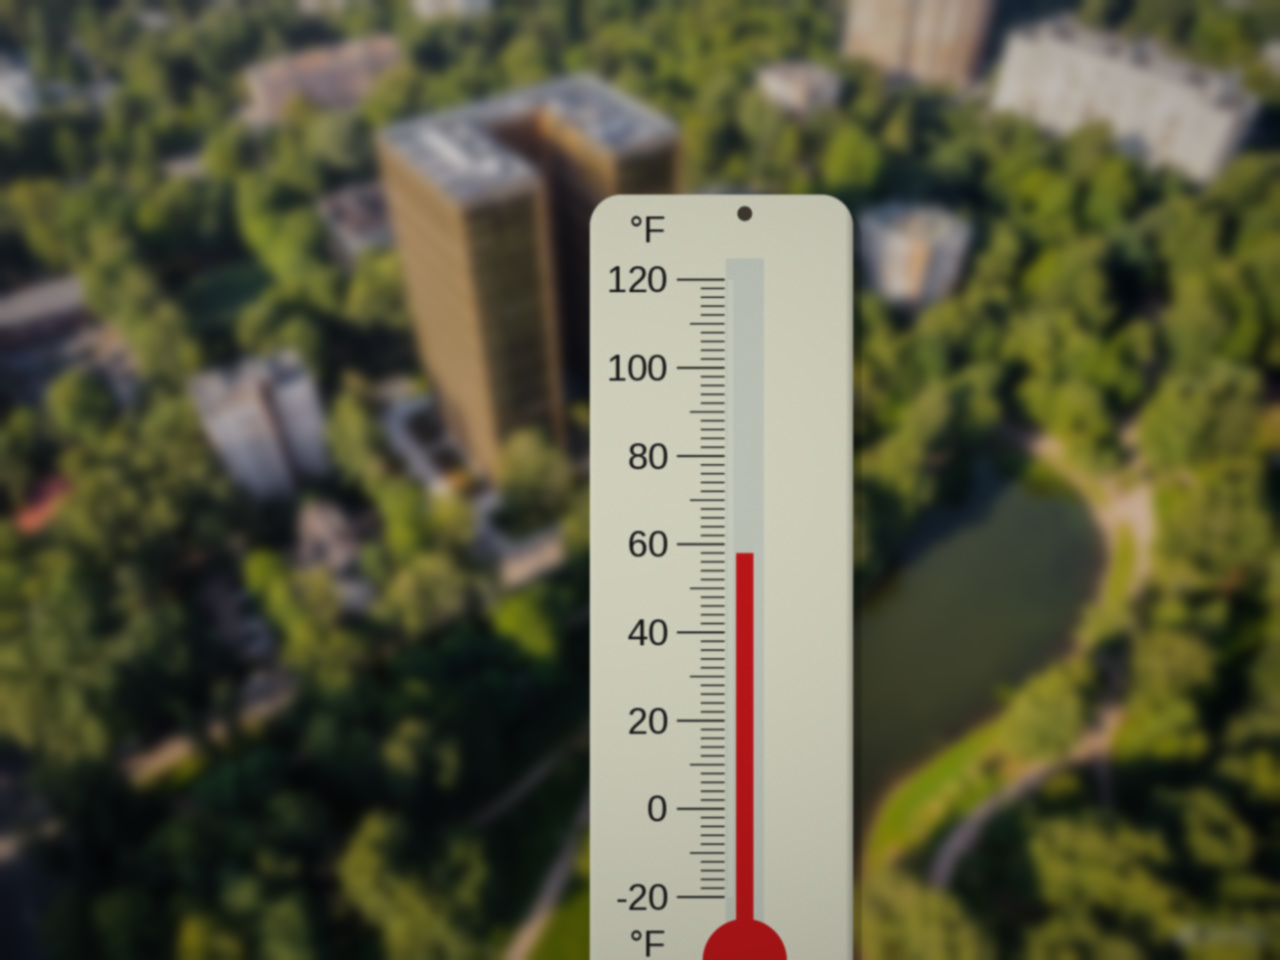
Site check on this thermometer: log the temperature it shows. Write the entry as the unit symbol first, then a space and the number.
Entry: °F 58
